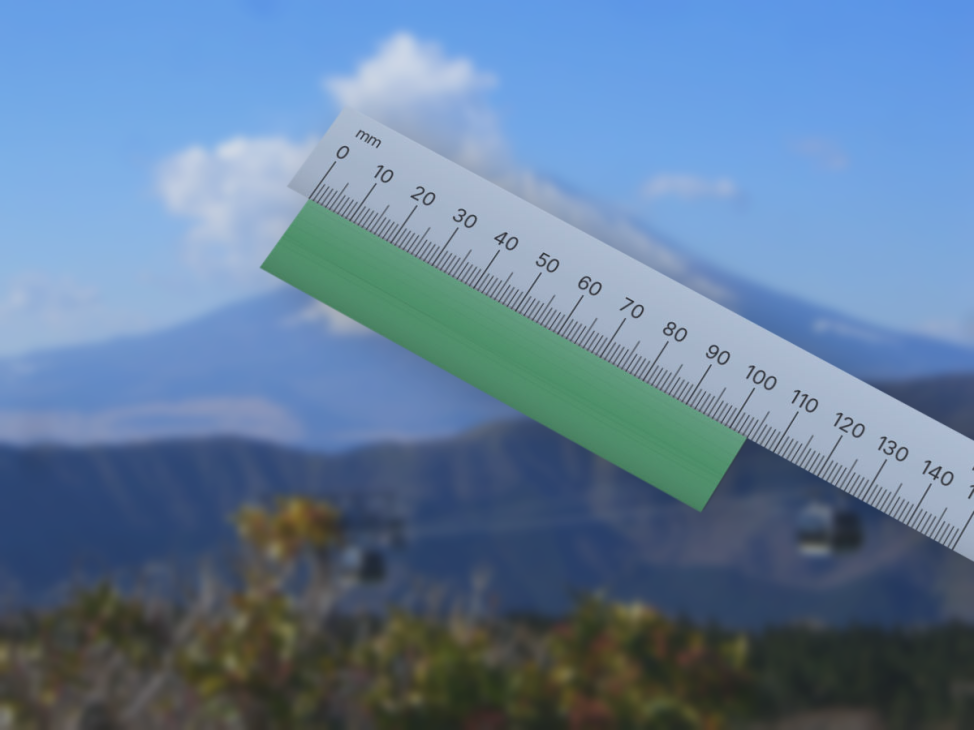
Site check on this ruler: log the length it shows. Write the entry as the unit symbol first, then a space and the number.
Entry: mm 104
